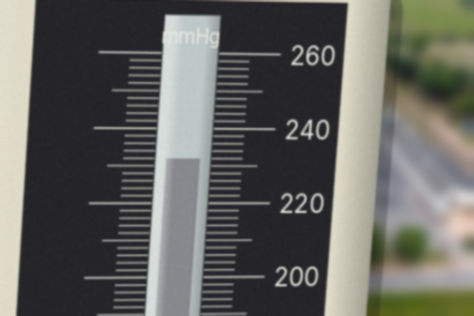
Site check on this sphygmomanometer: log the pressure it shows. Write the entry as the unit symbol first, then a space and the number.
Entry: mmHg 232
